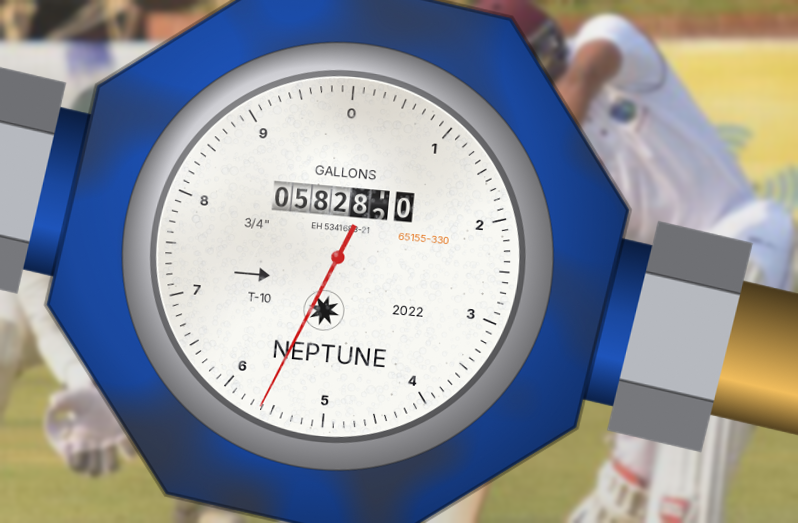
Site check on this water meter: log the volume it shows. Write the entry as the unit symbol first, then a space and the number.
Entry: gal 582815.6
